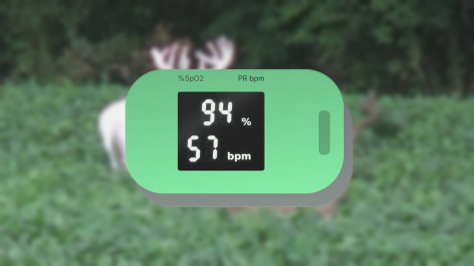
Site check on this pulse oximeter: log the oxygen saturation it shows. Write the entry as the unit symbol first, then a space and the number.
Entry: % 94
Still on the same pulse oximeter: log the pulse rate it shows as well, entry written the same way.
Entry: bpm 57
